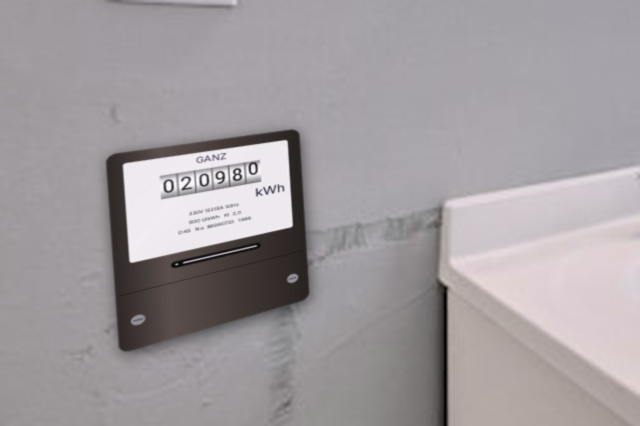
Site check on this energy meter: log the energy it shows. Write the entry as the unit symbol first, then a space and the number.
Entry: kWh 20980
